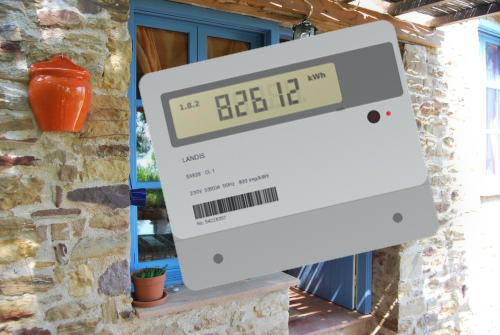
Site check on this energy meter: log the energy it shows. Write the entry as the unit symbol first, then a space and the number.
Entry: kWh 82612
